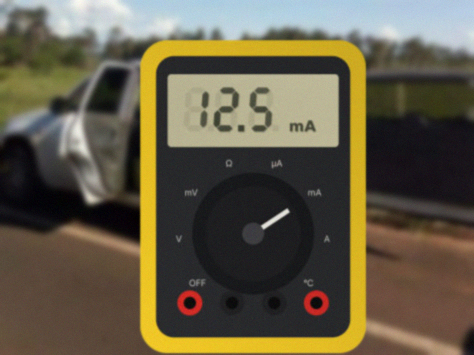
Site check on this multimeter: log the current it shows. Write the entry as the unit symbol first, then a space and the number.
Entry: mA 12.5
